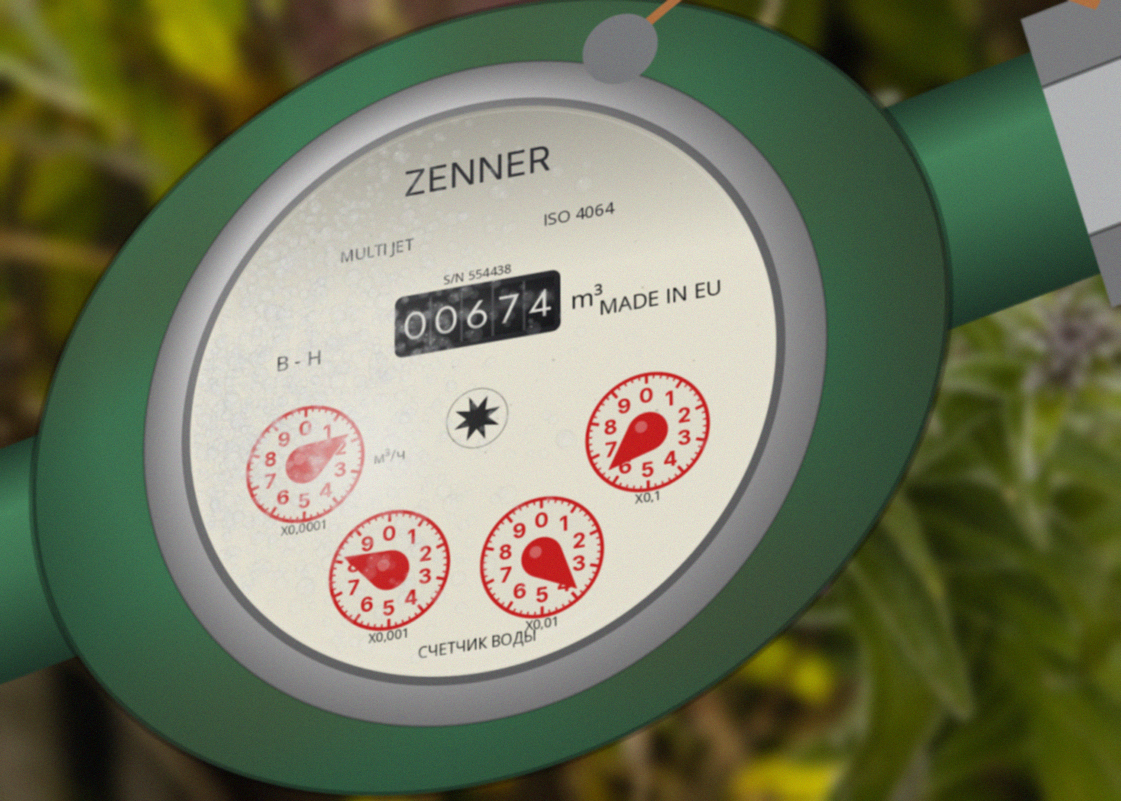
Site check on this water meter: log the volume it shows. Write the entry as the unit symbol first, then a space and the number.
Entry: m³ 674.6381
